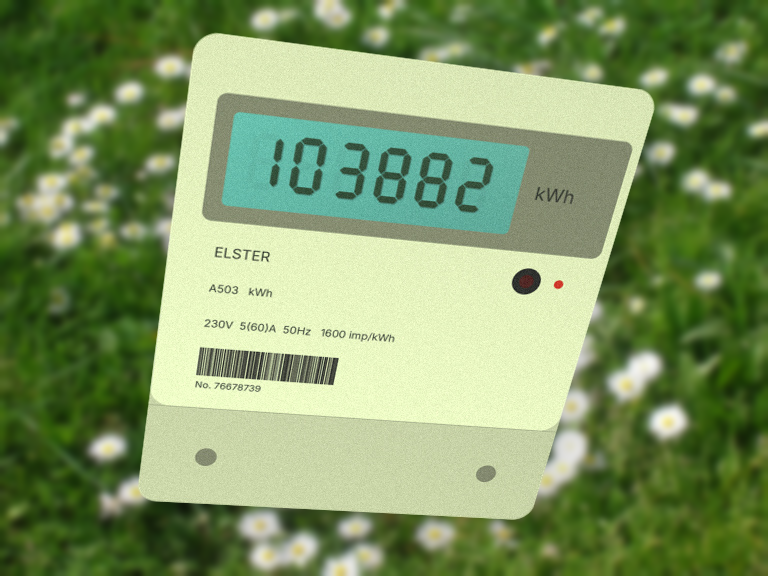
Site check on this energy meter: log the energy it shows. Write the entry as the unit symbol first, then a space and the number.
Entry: kWh 103882
